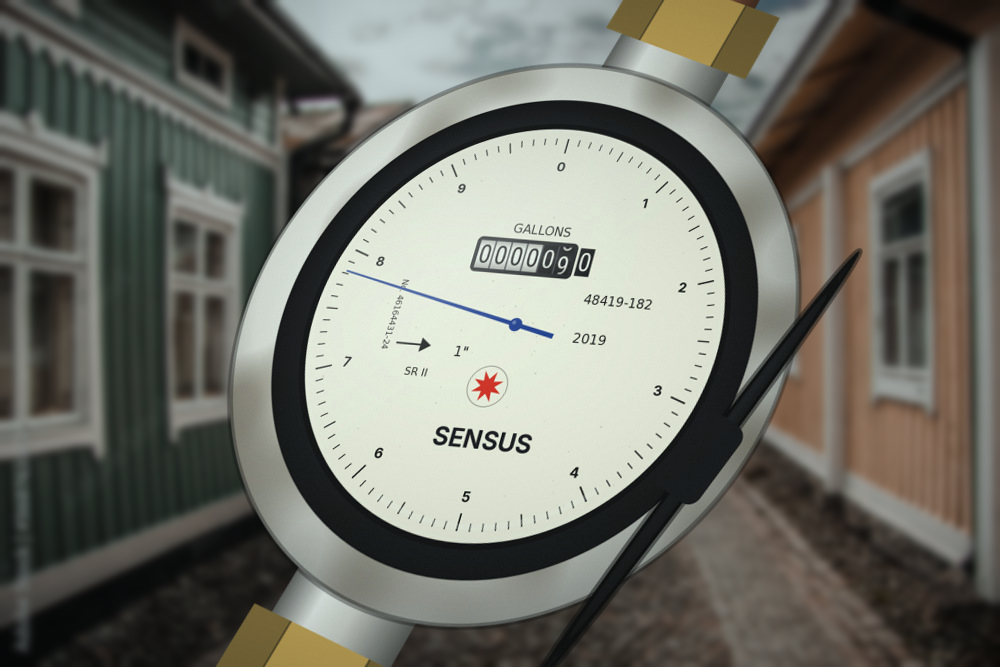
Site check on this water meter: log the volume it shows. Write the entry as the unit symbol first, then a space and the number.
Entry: gal 87.8
